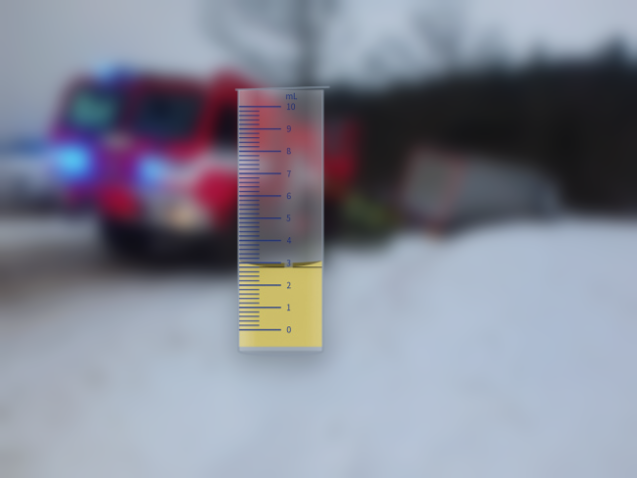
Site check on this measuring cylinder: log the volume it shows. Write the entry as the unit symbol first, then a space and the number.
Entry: mL 2.8
